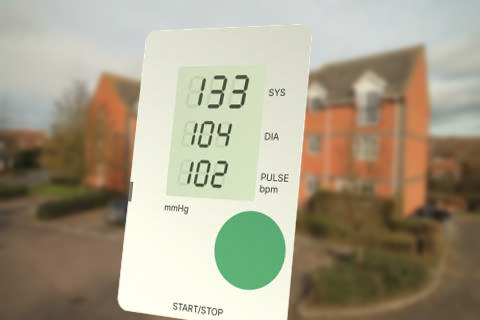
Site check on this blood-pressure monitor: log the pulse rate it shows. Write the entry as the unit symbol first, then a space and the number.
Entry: bpm 102
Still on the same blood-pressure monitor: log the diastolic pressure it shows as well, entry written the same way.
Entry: mmHg 104
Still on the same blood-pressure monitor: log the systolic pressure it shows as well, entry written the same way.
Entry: mmHg 133
